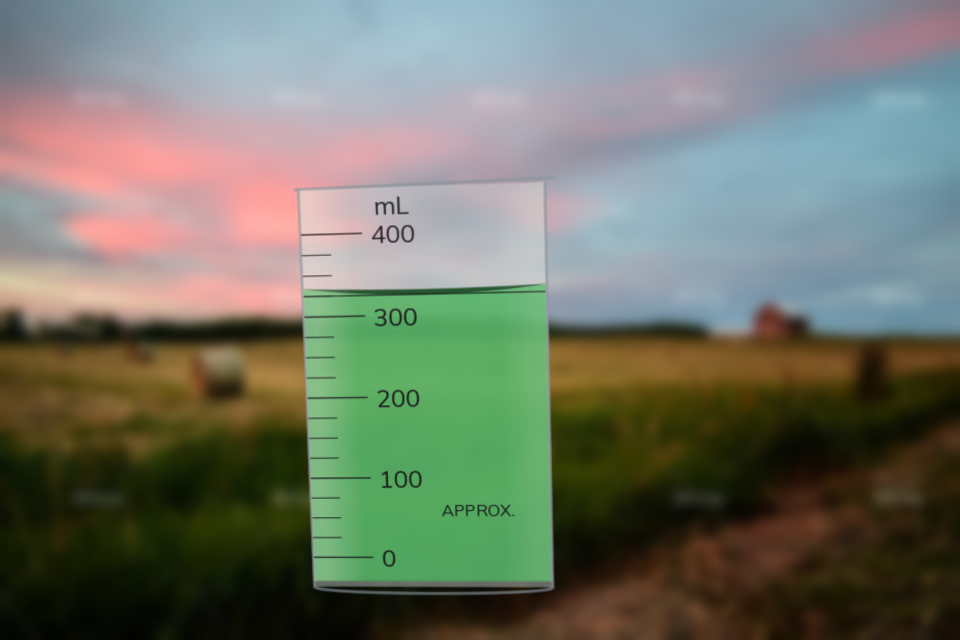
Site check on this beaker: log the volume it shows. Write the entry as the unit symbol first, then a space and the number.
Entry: mL 325
